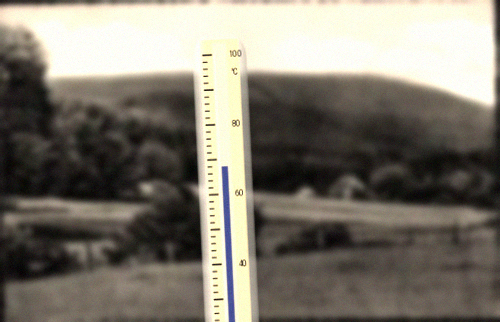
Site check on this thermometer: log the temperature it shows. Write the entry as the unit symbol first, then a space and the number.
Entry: °C 68
